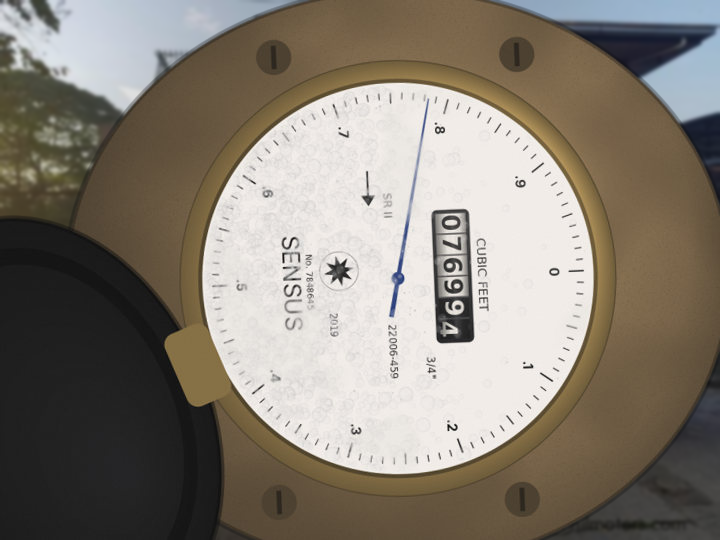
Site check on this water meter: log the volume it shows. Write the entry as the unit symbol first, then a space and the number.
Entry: ft³ 76993.78
